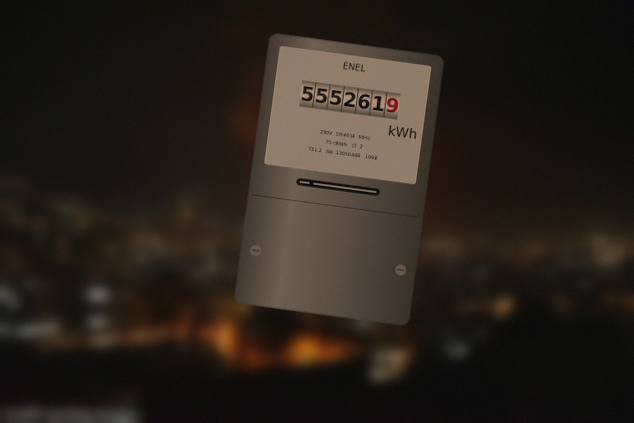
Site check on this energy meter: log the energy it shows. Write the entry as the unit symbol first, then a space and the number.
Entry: kWh 555261.9
